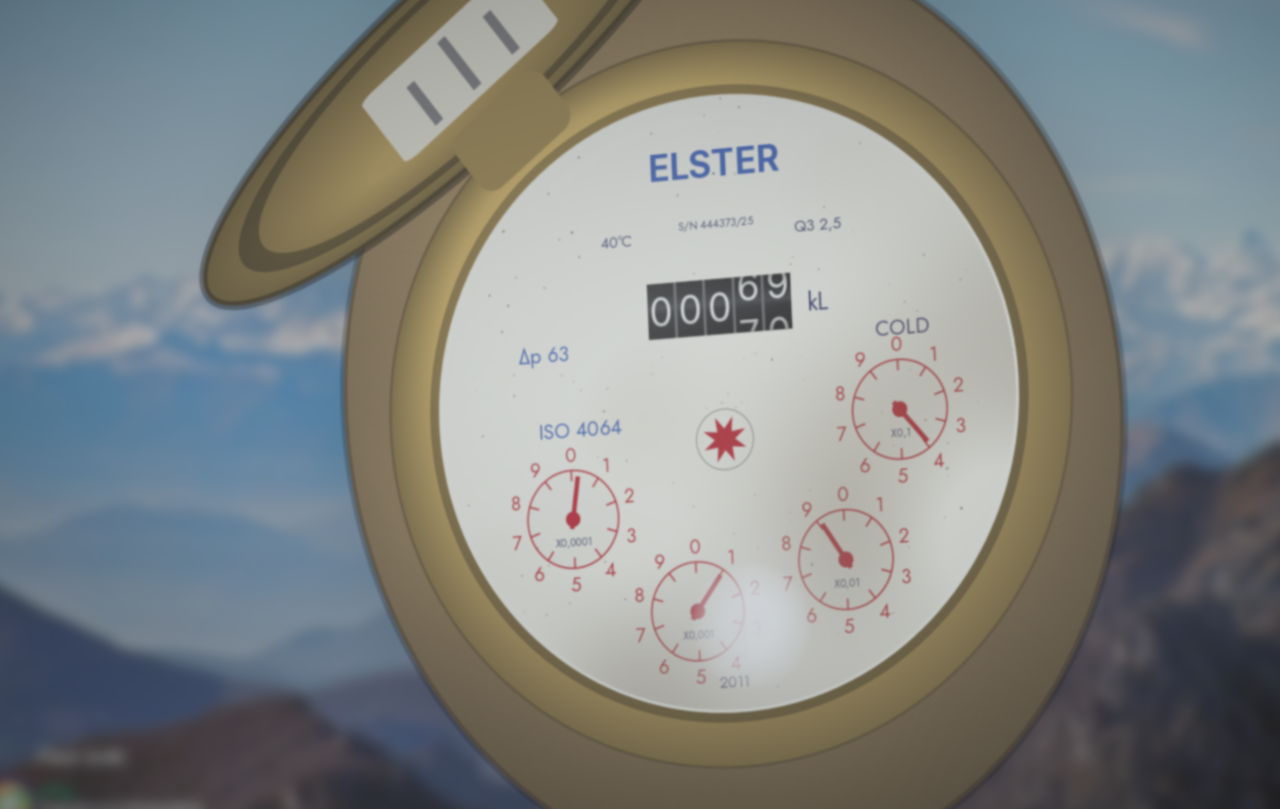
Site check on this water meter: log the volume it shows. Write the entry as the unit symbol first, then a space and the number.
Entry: kL 69.3910
